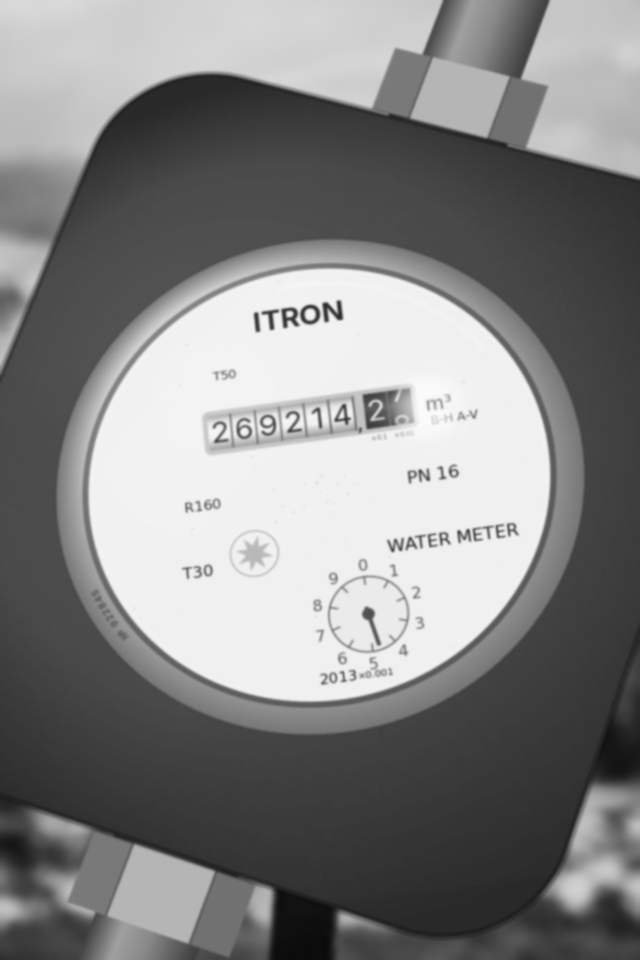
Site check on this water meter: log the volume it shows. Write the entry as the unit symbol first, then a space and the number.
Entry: m³ 269214.274
